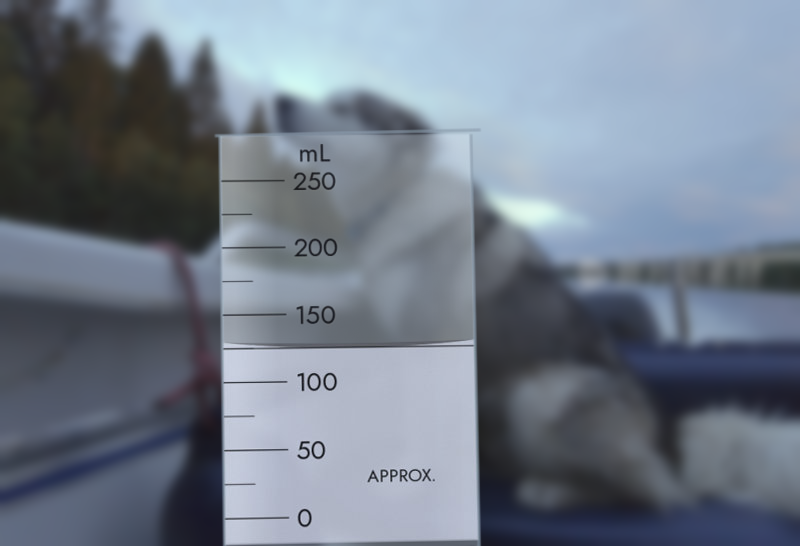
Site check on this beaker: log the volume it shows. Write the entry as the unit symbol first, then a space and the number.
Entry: mL 125
